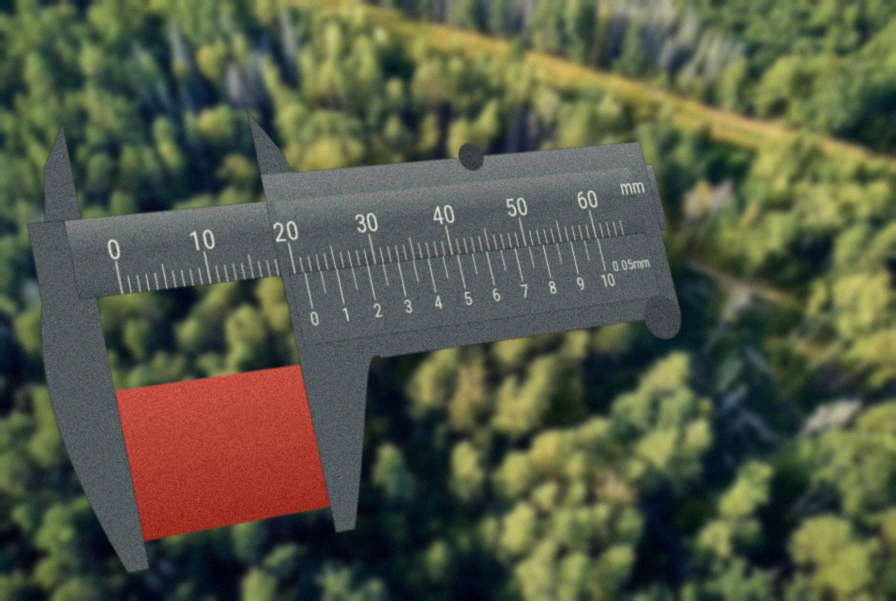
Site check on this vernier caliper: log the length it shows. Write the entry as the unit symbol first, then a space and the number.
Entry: mm 21.2
